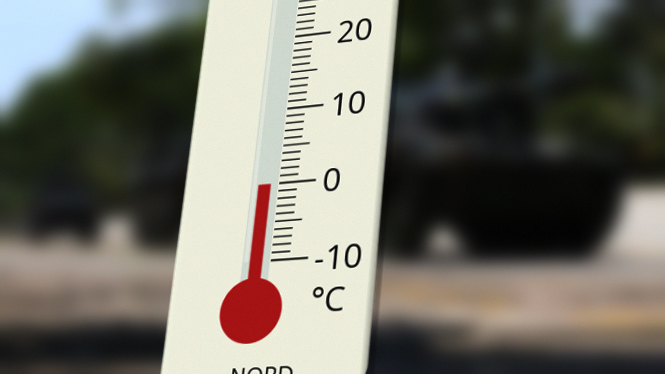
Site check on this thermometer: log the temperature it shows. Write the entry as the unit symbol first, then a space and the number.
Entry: °C 0
